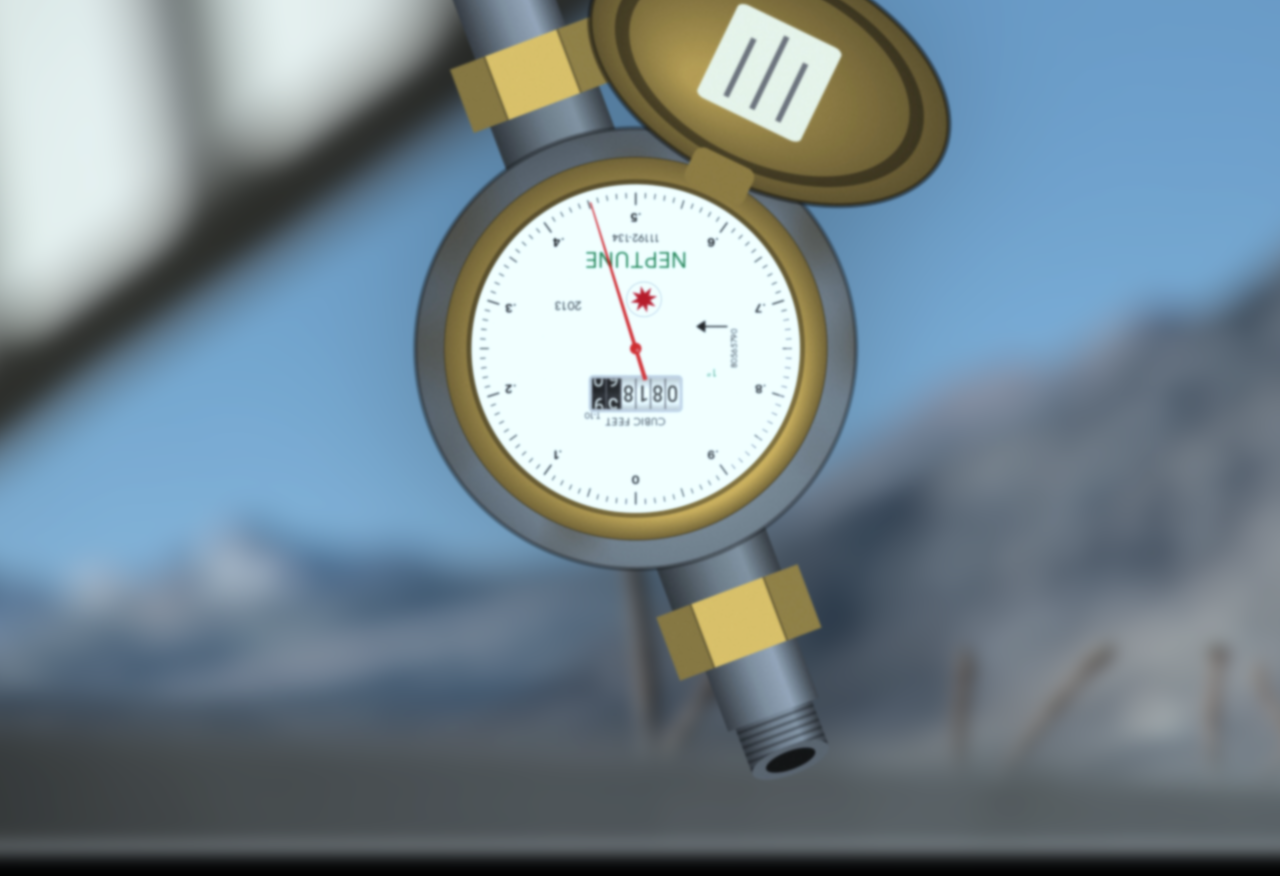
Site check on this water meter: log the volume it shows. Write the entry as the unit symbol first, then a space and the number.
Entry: ft³ 81859.45
